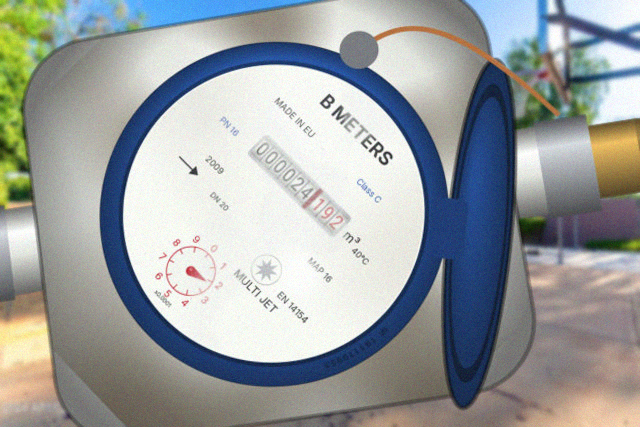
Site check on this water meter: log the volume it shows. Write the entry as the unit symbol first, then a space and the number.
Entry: m³ 24.1922
